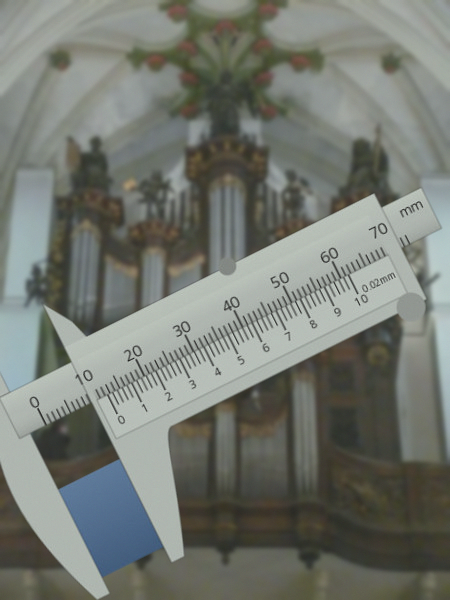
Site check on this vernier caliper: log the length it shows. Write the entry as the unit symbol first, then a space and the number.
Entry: mm 12.5
